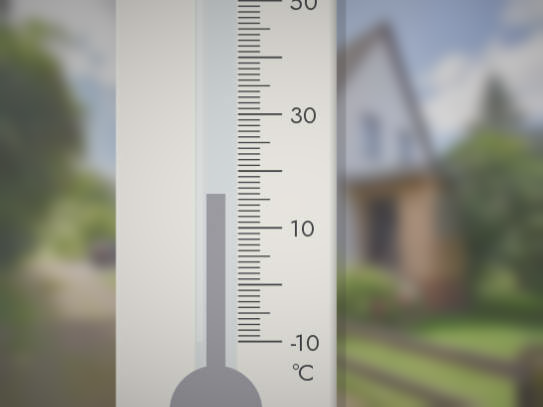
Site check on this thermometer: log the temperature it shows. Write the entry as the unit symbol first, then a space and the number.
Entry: °C 16
